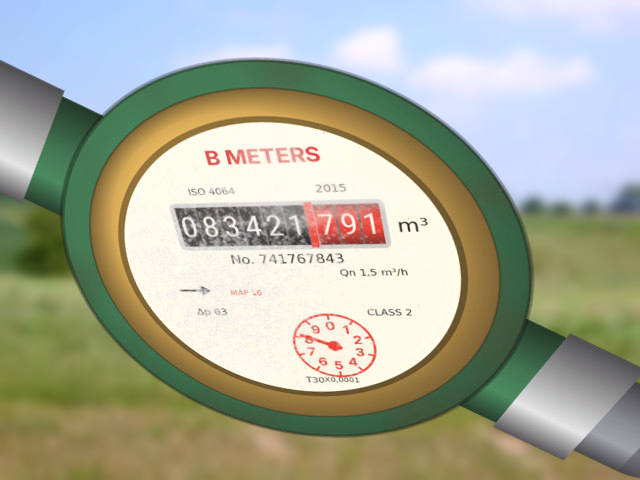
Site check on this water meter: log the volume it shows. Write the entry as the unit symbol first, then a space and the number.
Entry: m³ 83421.7918
